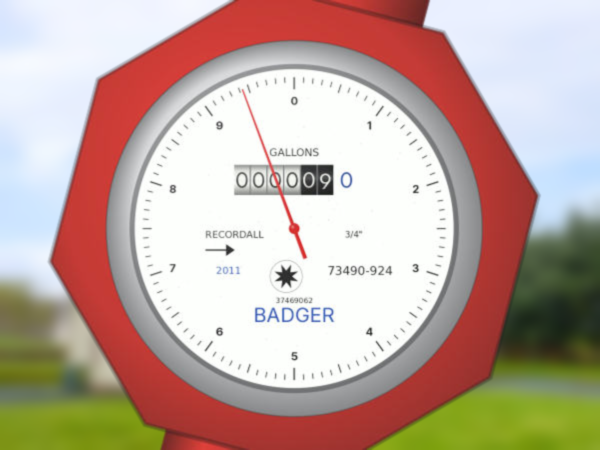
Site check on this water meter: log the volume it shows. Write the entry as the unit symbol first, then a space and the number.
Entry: gal 89.4
